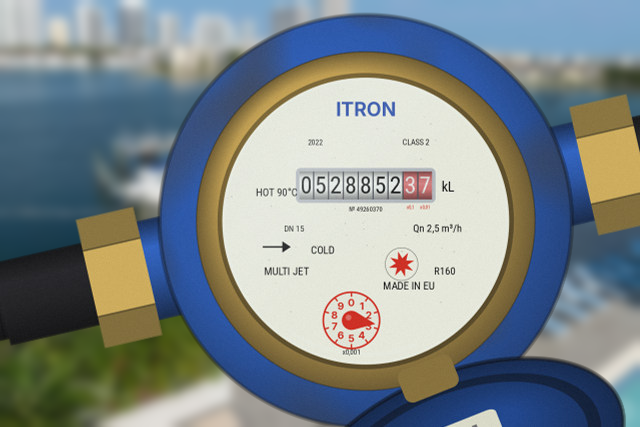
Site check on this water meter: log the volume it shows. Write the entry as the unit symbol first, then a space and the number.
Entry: kL 528852.372
